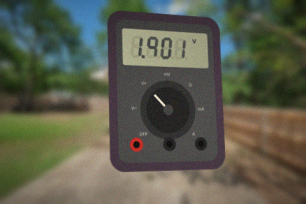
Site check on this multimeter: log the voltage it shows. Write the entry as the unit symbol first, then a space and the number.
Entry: V 1.901
